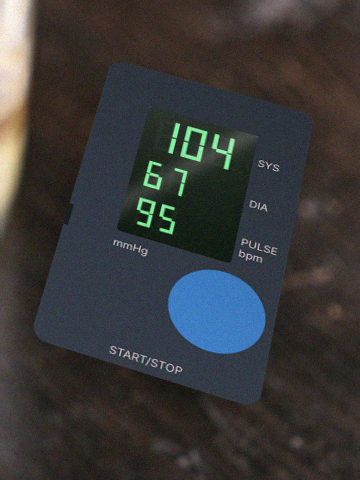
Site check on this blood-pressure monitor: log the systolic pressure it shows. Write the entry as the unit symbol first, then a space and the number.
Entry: mmHg 104
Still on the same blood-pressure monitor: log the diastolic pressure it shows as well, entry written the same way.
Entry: mmHg 67
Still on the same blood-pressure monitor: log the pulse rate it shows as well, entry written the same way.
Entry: bpm 95
